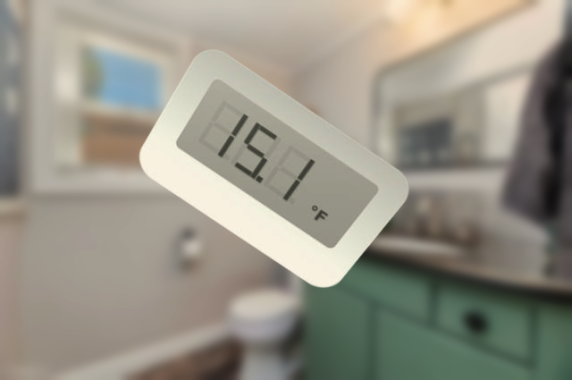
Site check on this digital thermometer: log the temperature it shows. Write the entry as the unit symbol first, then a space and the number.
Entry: °F 15.1
